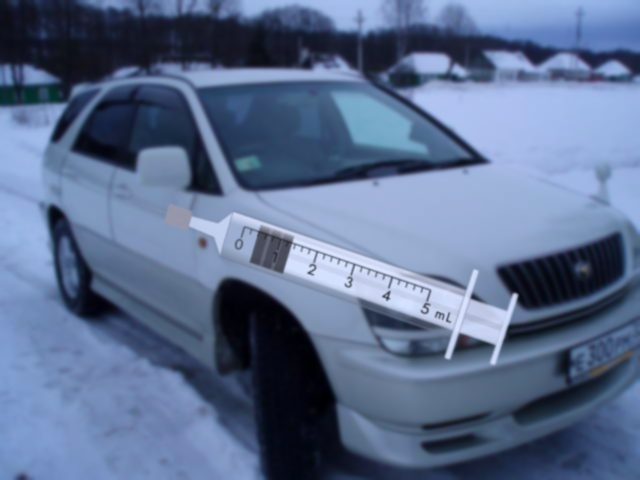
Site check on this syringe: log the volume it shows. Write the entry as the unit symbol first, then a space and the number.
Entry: mL 0.4
